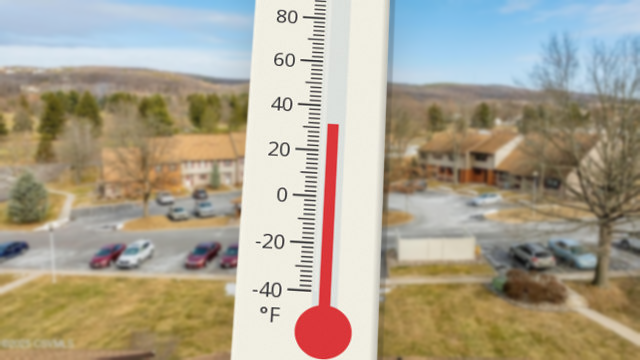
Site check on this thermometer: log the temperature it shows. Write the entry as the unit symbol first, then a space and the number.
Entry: °F 32
